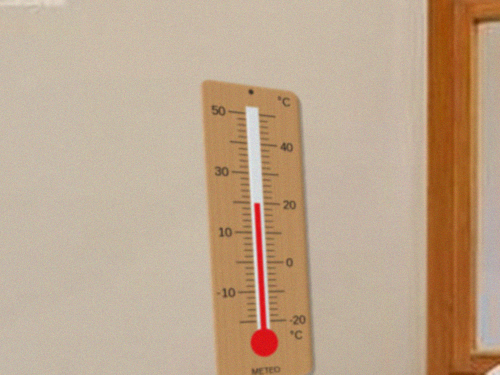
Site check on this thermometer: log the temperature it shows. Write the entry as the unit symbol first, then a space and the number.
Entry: °C 20
